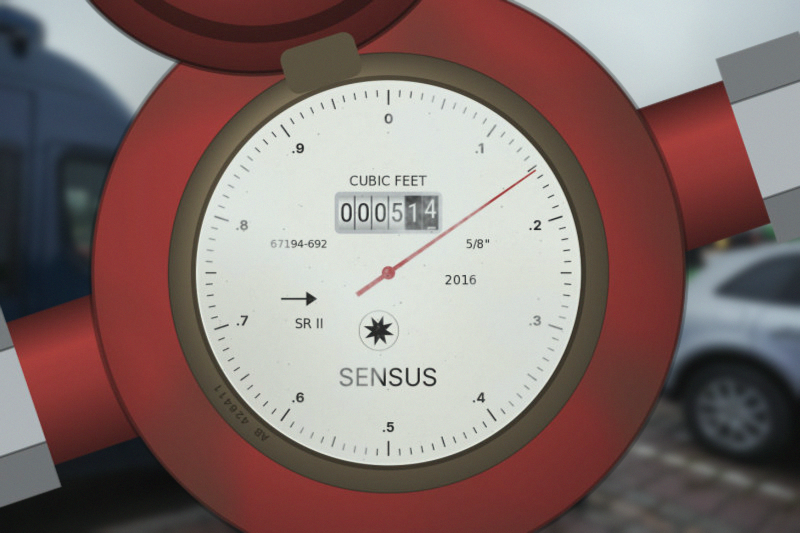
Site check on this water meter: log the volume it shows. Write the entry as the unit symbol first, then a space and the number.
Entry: ft³ 514.15
